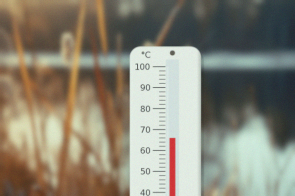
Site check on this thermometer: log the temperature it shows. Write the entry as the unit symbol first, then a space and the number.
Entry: °C 66
